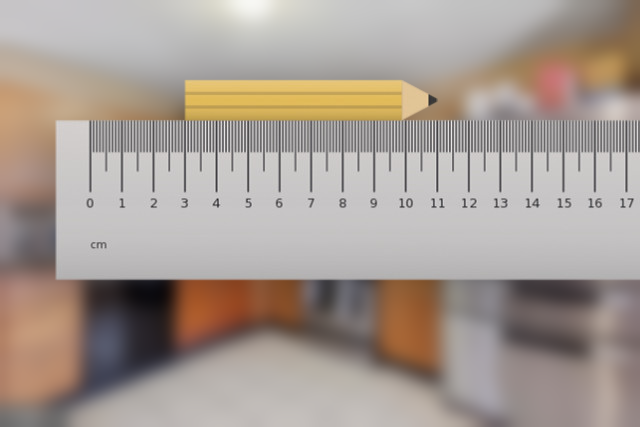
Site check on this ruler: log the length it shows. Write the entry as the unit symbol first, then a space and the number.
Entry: cm 8
